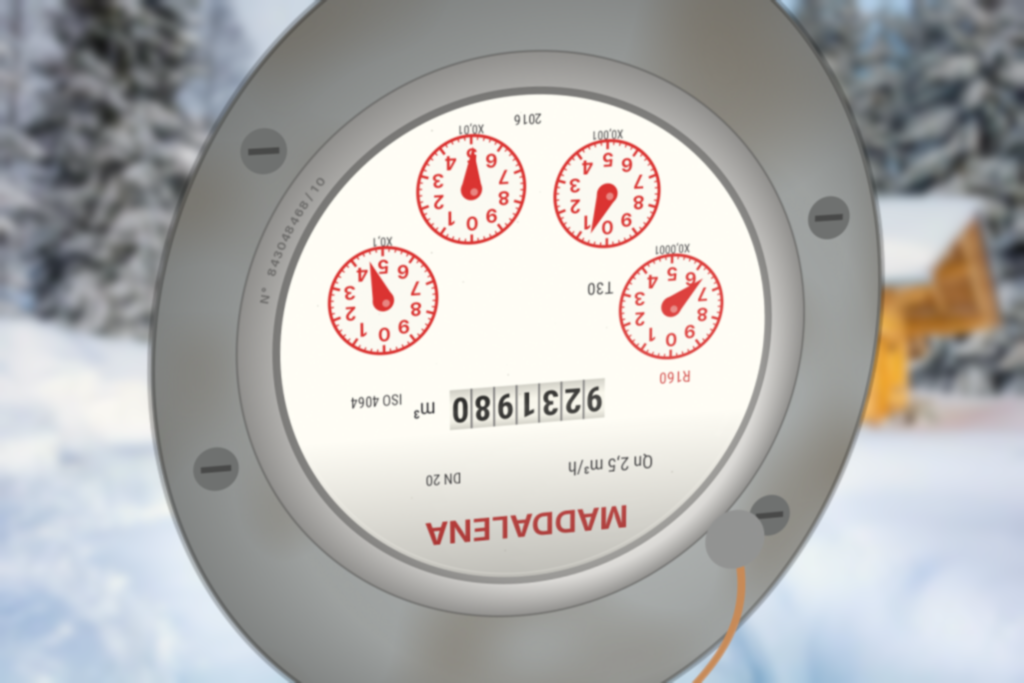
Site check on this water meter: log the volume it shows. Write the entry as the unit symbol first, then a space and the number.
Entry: m³ 9231980.4506
